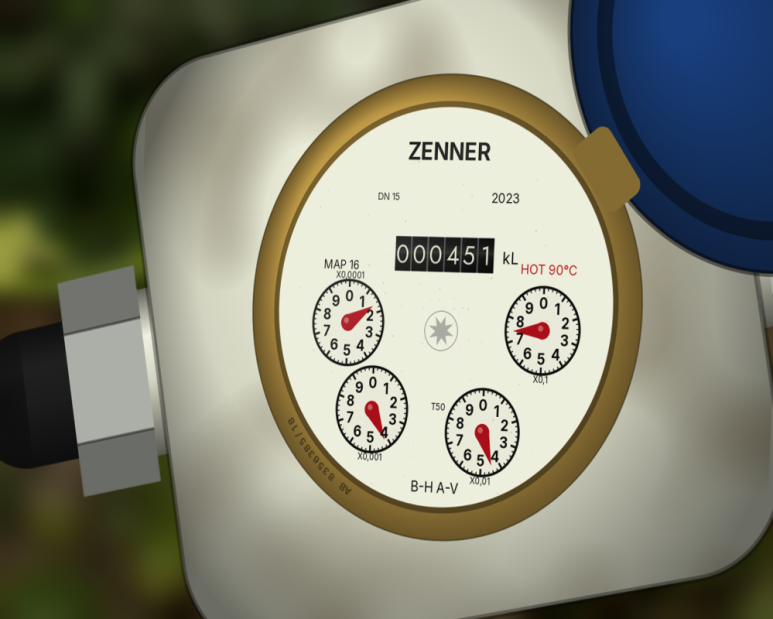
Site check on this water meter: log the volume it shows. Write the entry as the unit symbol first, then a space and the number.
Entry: kL 451.7441
